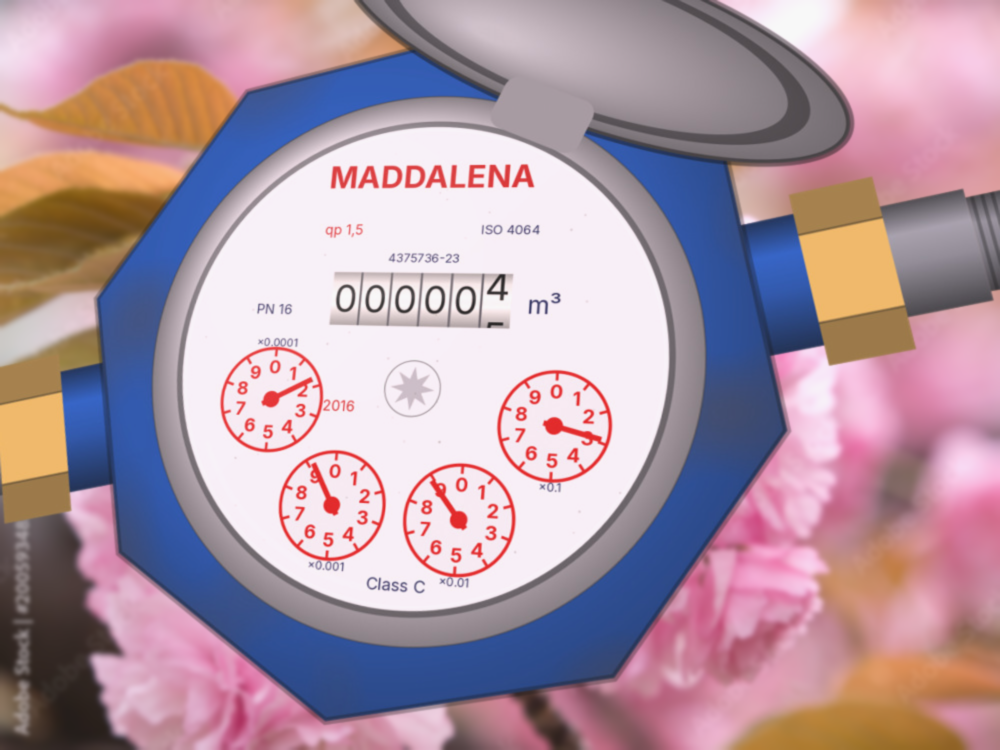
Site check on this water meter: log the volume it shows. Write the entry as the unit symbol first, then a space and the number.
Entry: m³ 4.2891
